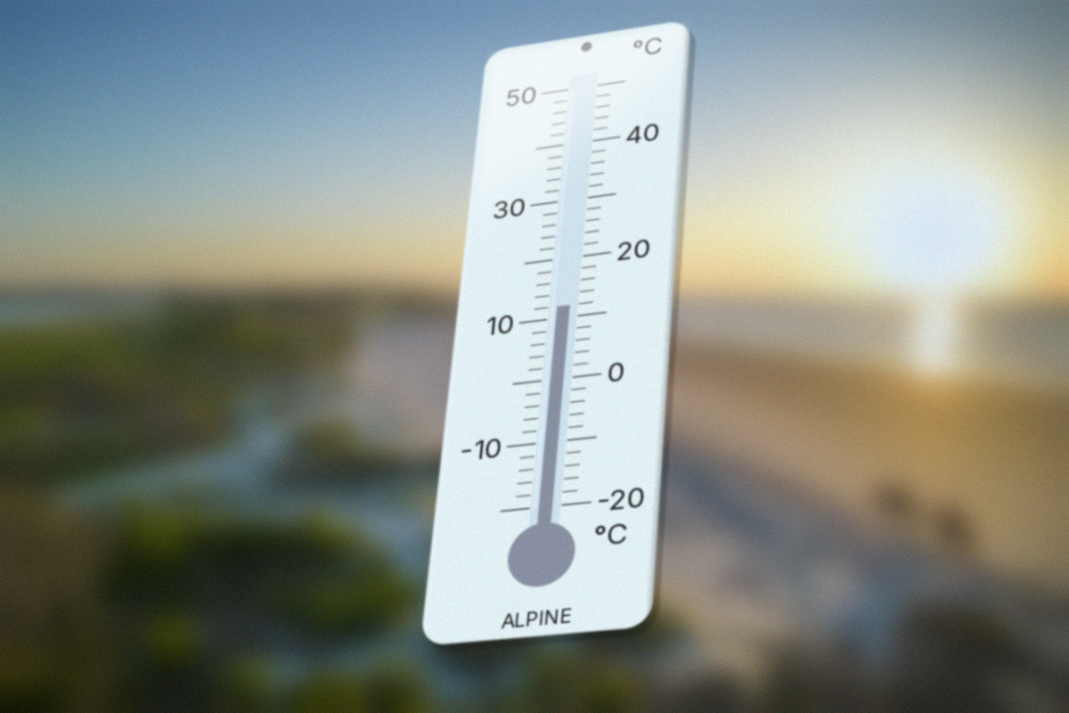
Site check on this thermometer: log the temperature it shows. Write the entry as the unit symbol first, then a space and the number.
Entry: °C 12
